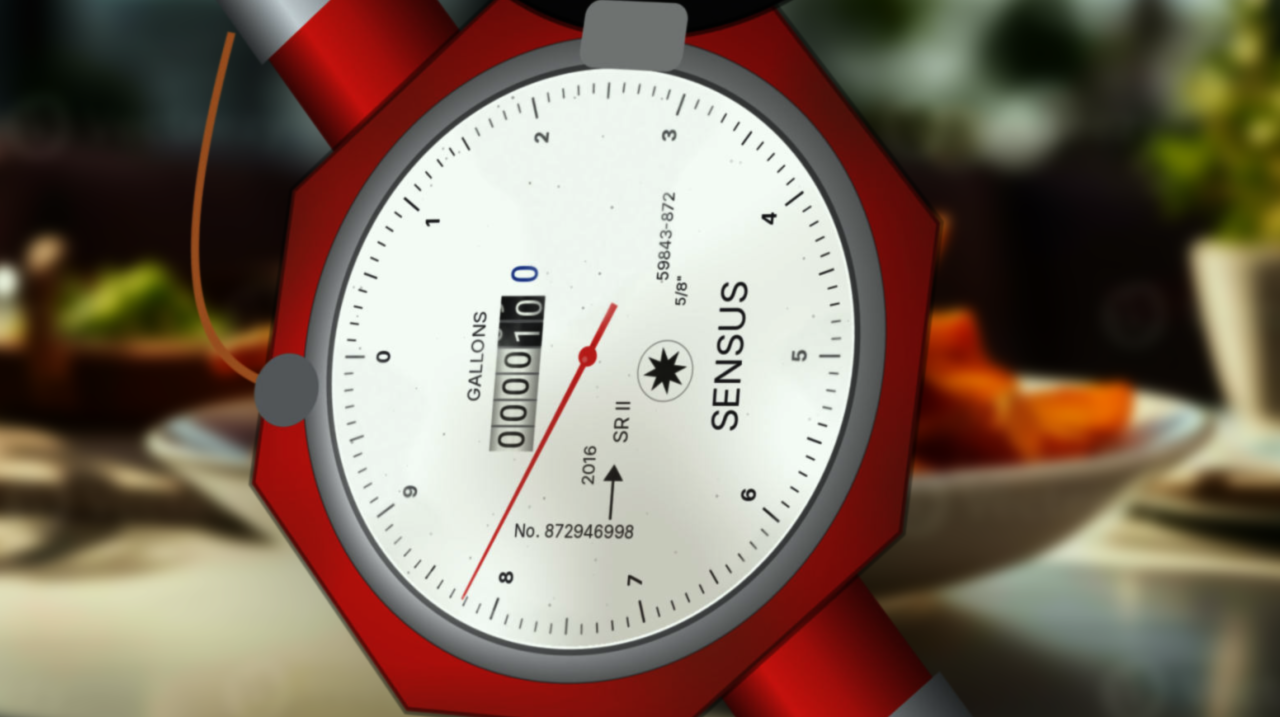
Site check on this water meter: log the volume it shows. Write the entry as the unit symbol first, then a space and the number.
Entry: gal 98.2
